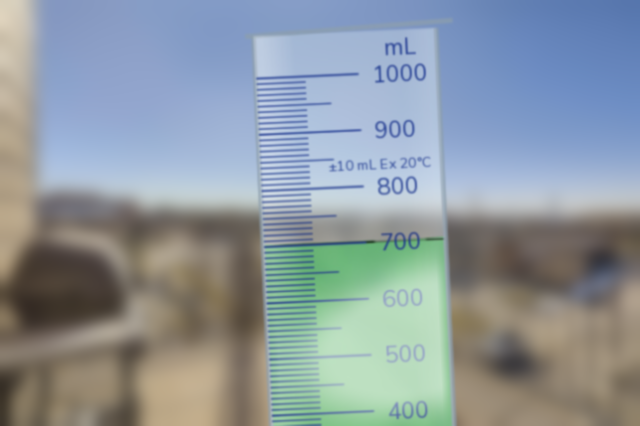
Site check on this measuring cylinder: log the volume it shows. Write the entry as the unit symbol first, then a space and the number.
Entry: mL 700
